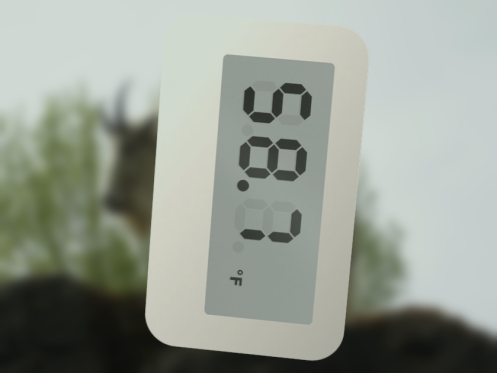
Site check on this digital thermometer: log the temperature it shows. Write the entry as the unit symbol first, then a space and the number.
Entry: °F 58.7
